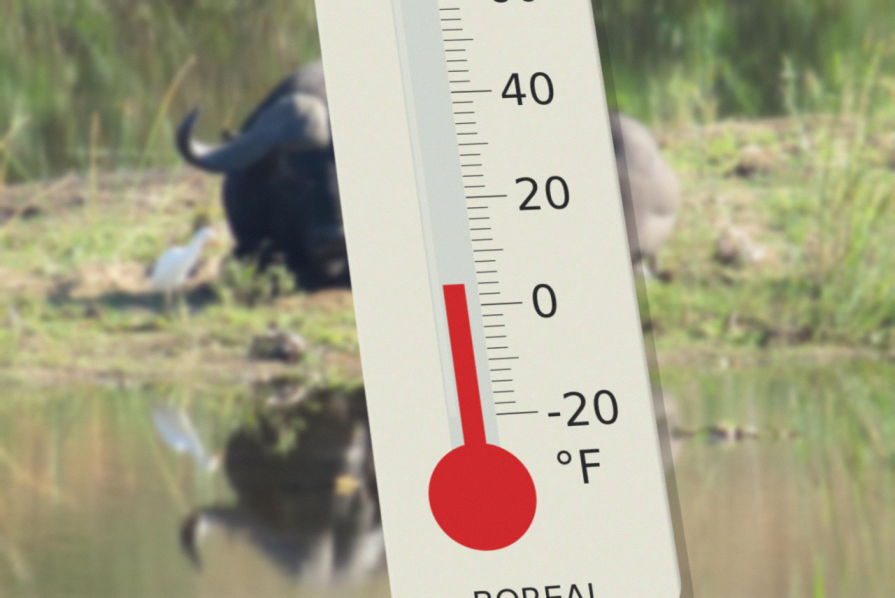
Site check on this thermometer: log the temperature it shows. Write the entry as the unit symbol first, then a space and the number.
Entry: °F 4
